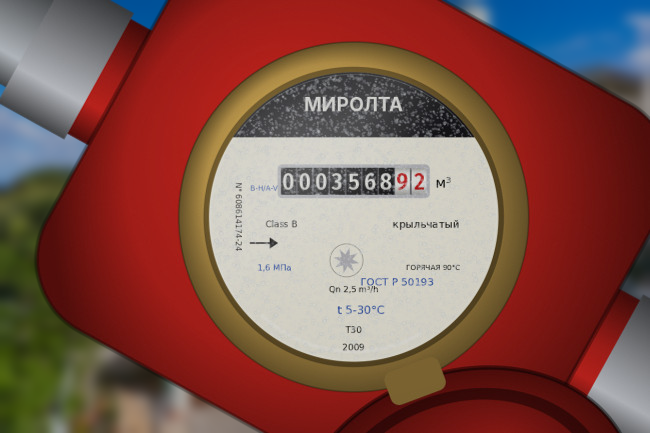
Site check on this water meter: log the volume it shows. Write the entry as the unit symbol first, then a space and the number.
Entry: m³ 3568.92
